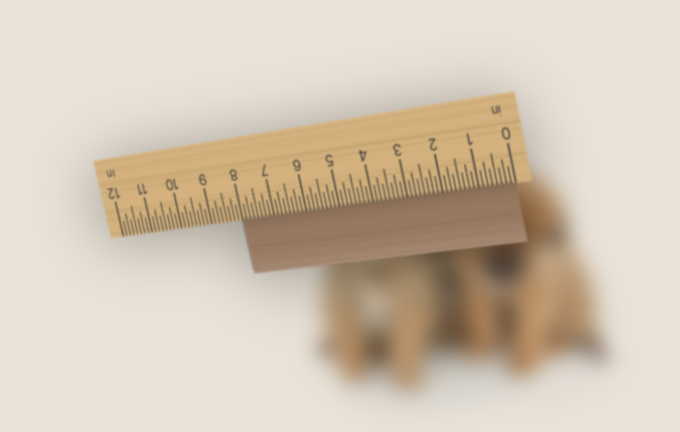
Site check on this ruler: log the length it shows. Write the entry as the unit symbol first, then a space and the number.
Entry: in 8
